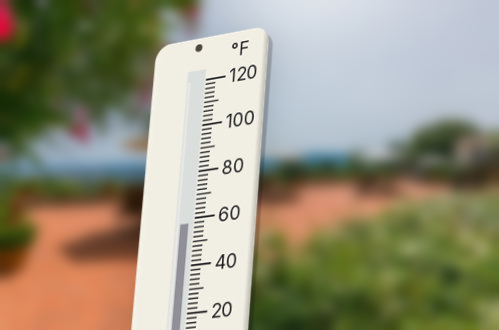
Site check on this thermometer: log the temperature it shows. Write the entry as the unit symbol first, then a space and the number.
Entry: °F 58
